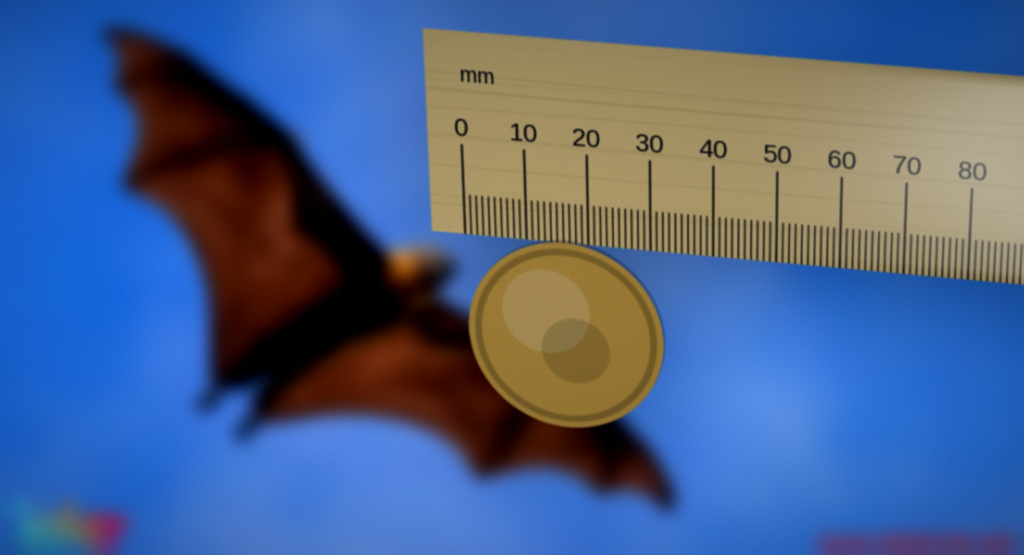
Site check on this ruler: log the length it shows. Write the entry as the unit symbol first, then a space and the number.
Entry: mm 32
